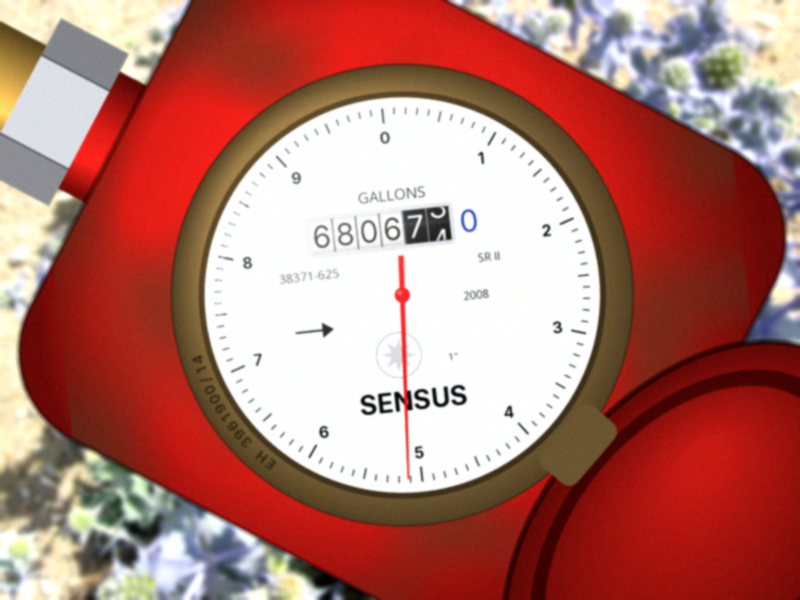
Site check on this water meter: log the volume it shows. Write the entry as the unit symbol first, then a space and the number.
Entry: gal 6806735.1
